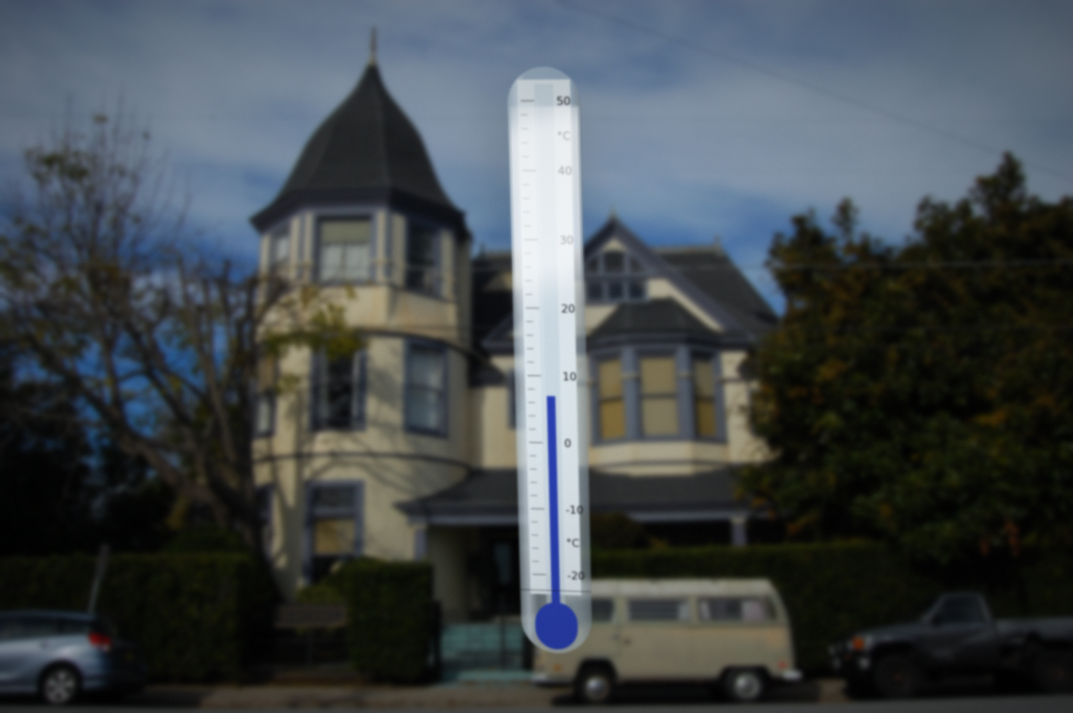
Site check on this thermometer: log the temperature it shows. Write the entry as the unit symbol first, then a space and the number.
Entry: °C 7
